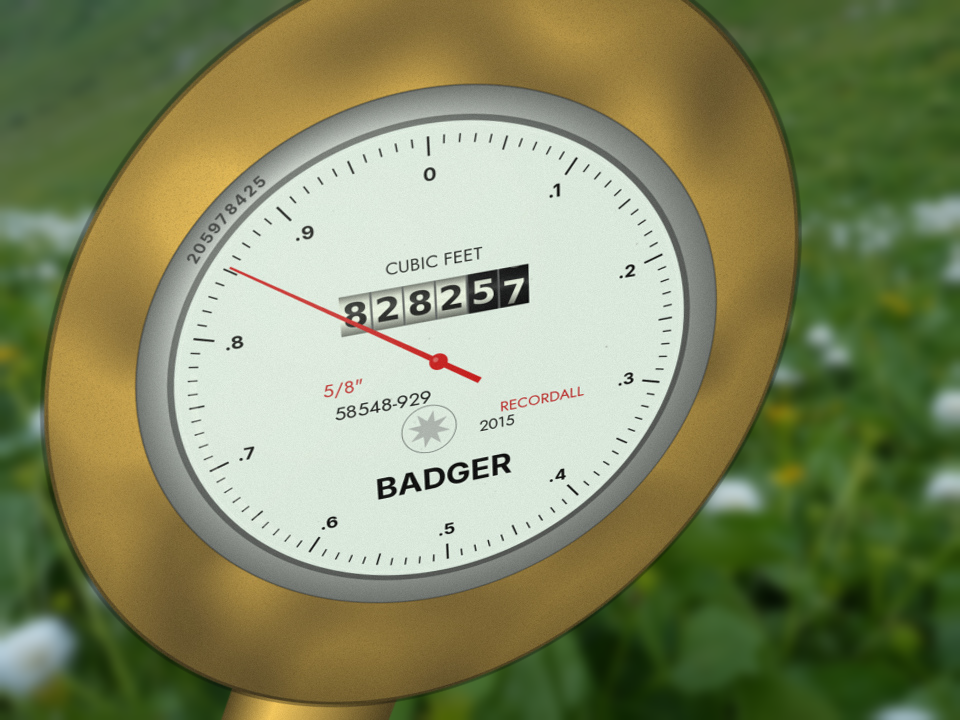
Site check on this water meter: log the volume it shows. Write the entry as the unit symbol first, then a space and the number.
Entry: ft³ 828256.85
